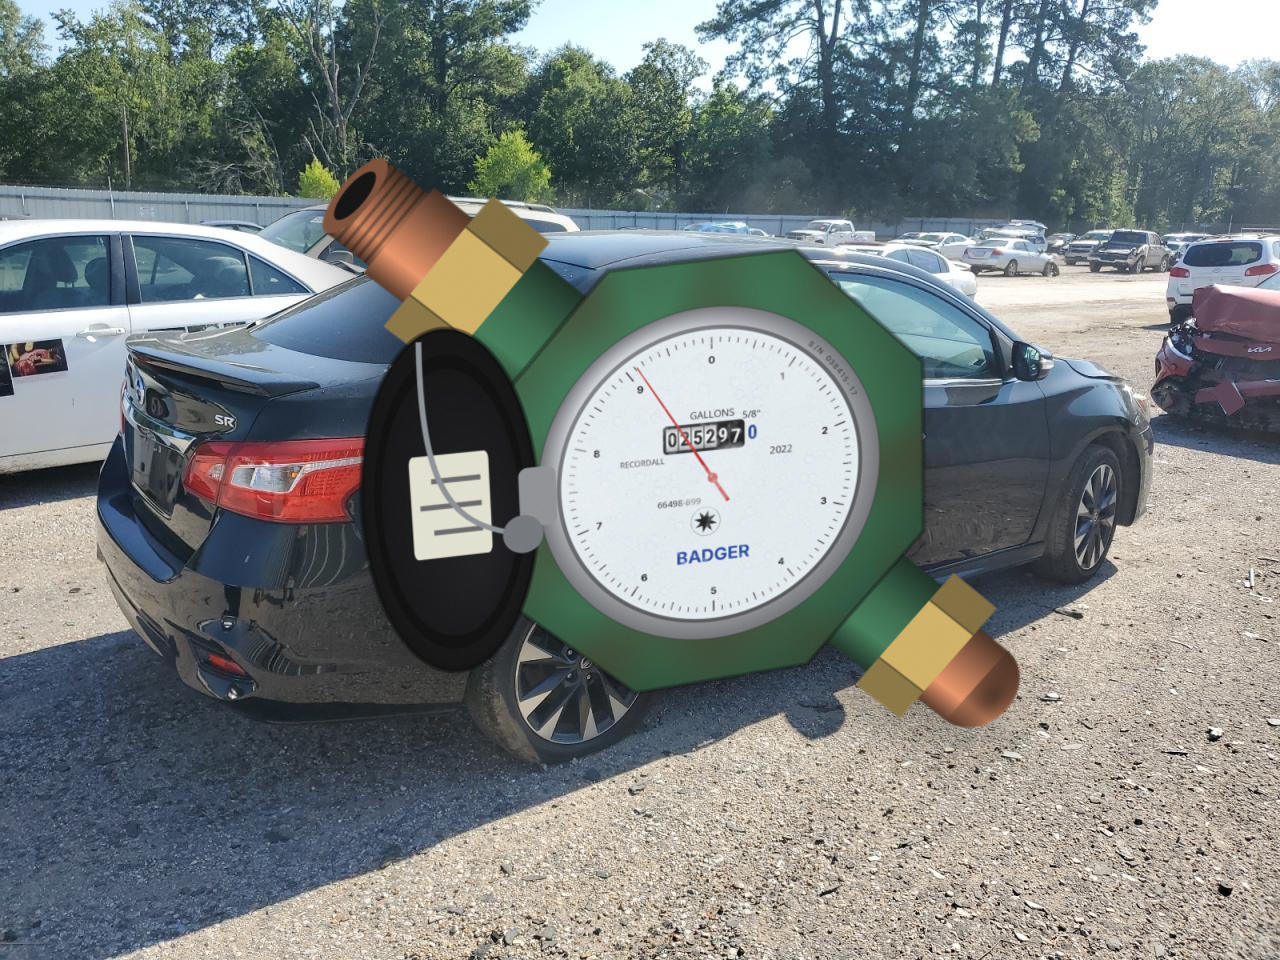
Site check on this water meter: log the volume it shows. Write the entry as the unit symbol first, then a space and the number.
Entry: gal 252969.1
